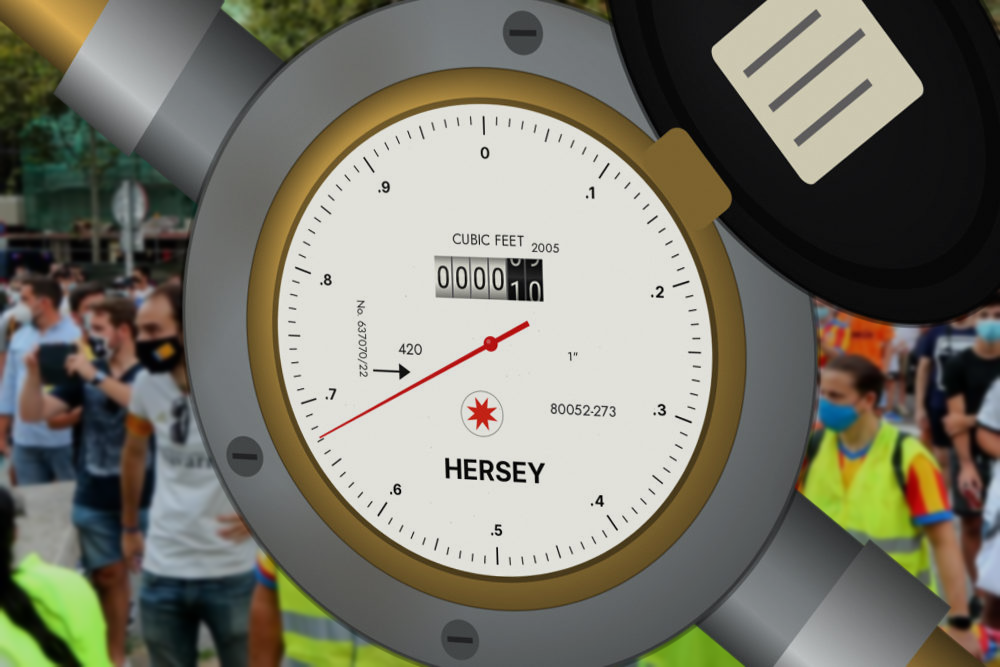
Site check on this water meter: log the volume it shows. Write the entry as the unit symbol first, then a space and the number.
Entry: ft³ 9.67
